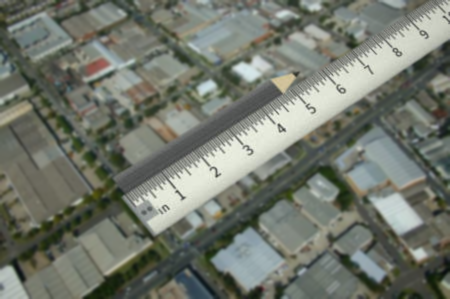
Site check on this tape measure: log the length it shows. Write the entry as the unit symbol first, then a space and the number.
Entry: in 5.5
